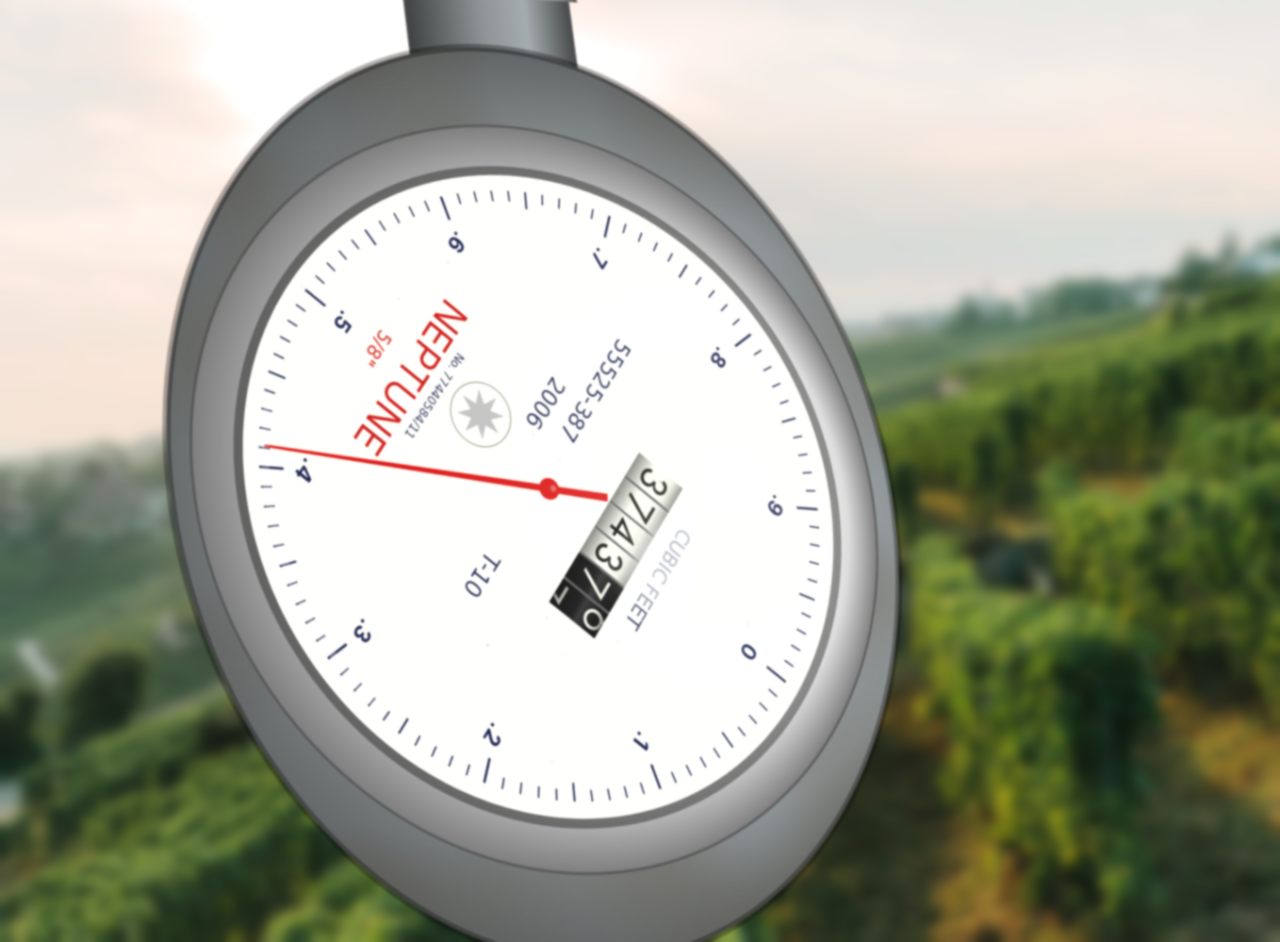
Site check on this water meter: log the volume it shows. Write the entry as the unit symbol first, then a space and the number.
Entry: ft³ 374376.41
